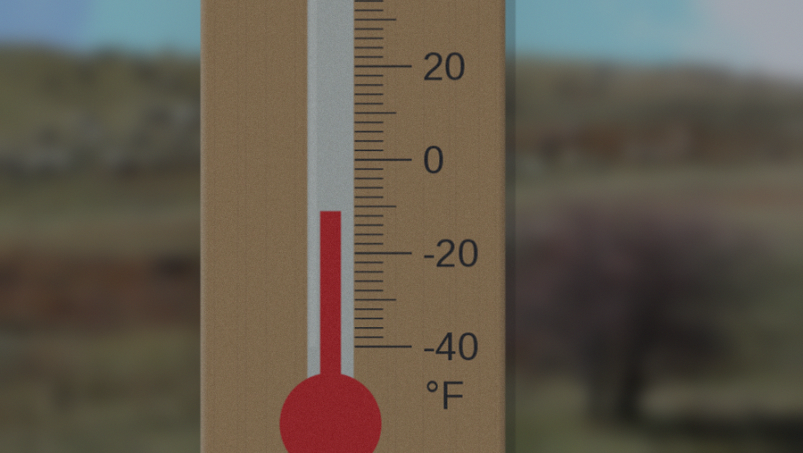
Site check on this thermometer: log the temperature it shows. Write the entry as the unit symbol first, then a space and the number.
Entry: °F -11
